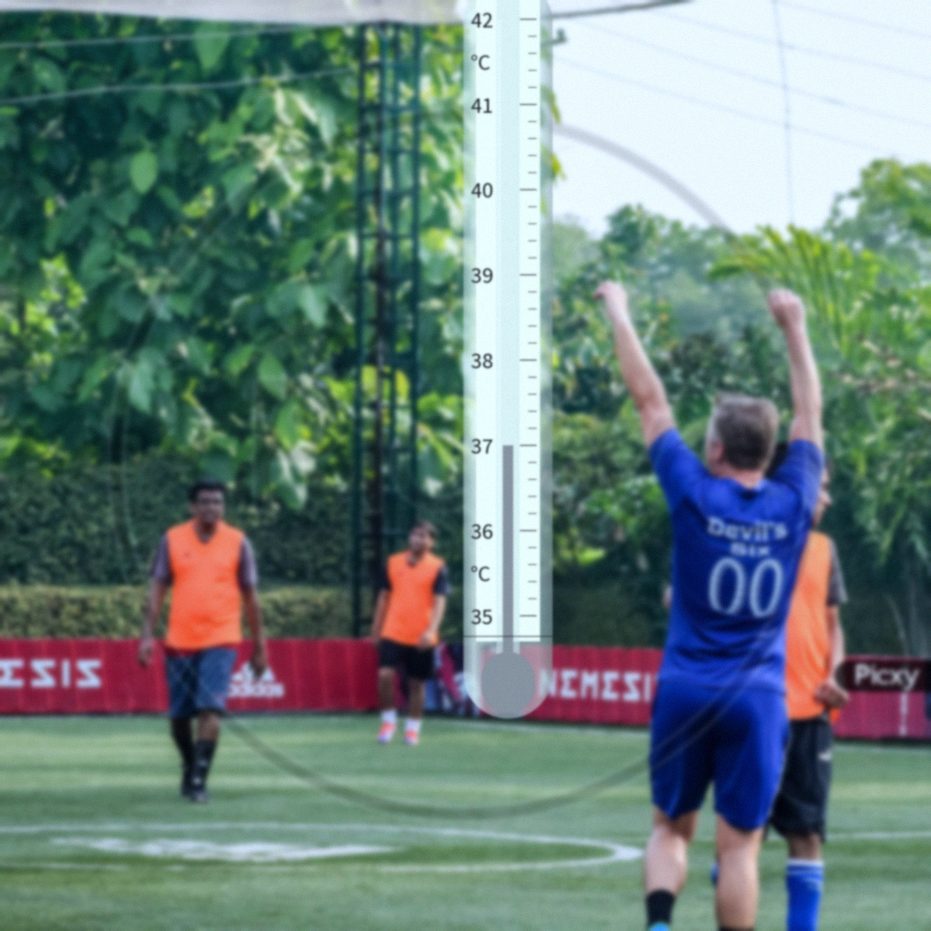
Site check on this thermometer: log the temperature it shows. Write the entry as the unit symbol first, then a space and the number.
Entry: °C 37
